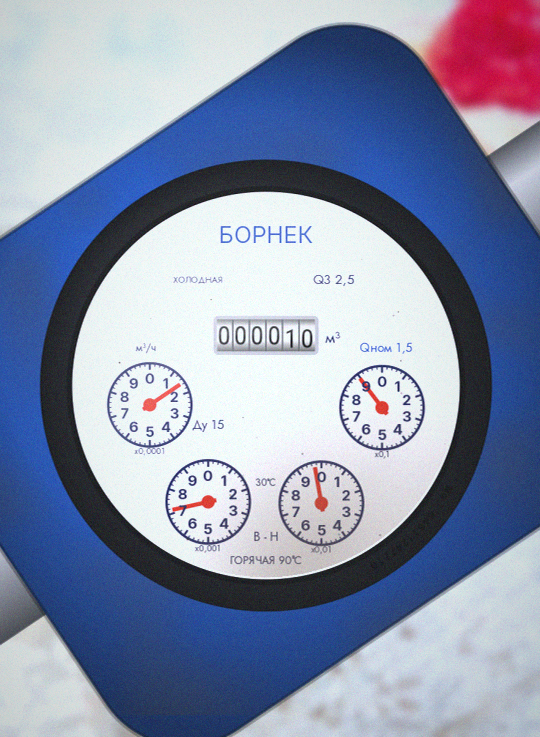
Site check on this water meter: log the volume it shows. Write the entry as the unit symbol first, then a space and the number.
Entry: m³ 9.8971
